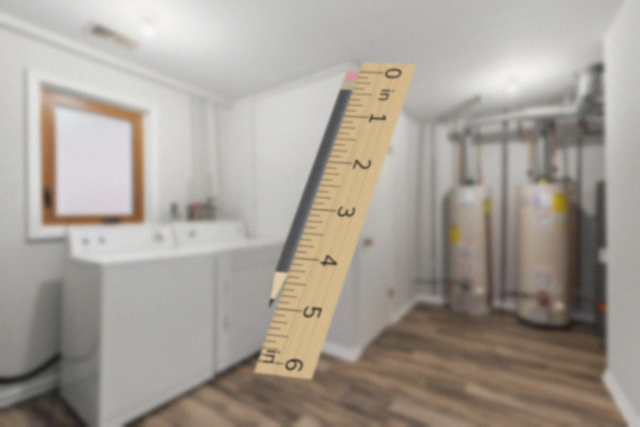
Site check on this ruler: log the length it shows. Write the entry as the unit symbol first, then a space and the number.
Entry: in 5
